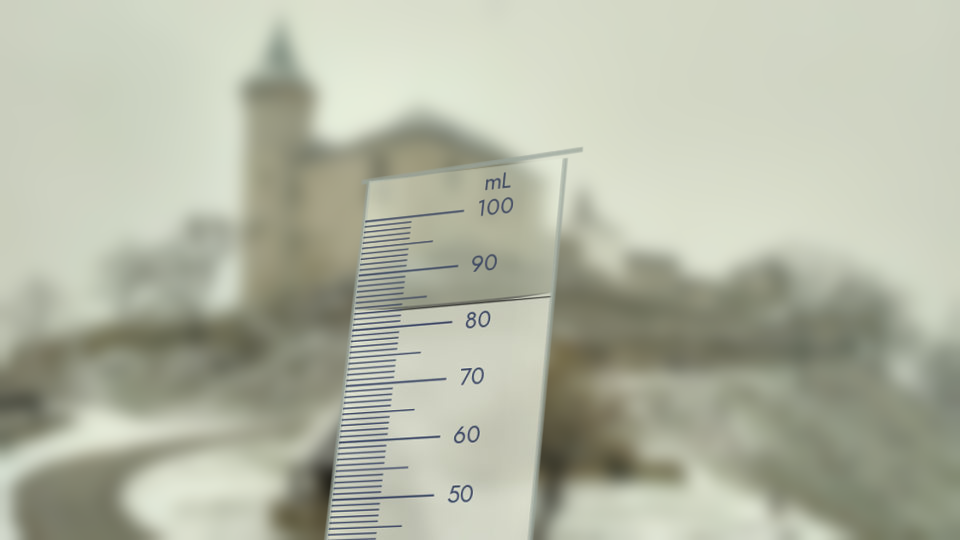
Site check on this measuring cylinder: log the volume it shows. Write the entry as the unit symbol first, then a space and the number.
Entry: mL 83
